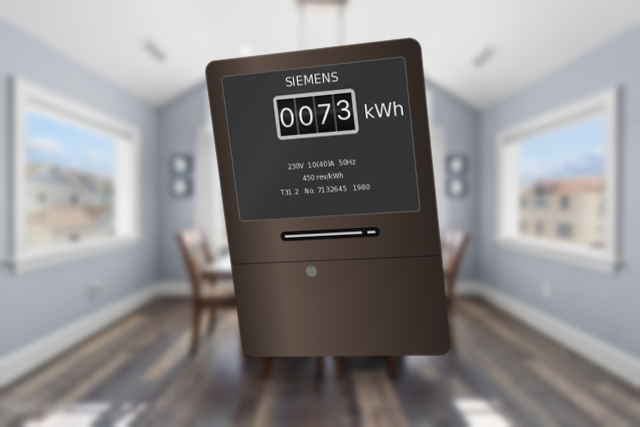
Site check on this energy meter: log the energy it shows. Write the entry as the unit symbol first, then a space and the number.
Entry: kWh 73
